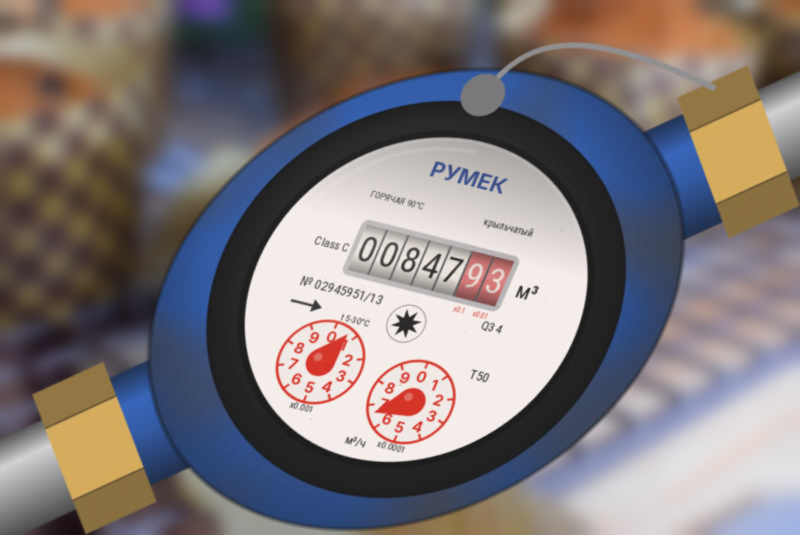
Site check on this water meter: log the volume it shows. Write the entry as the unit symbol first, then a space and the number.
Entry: m³ 847.9306
